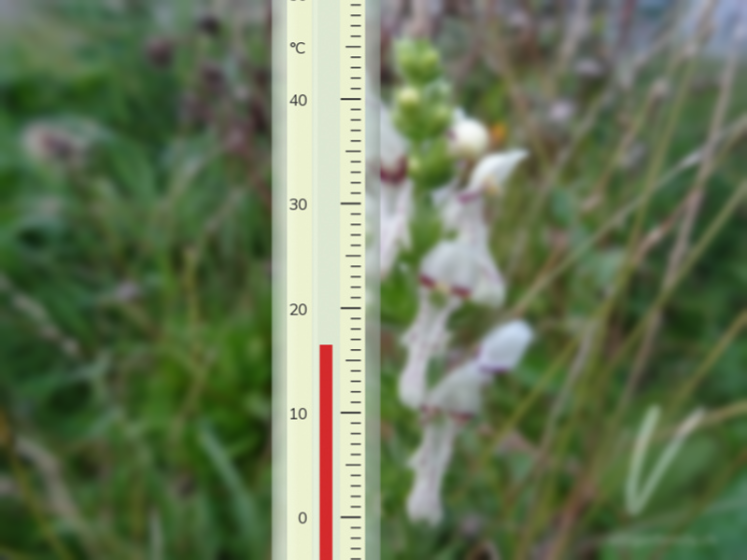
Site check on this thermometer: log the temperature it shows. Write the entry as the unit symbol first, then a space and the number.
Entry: °C 16.5
